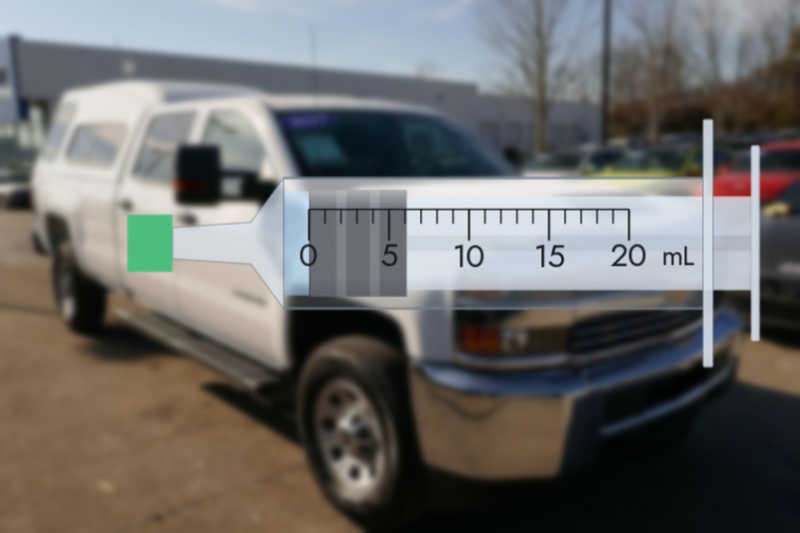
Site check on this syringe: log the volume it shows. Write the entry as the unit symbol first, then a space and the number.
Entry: mL 0
